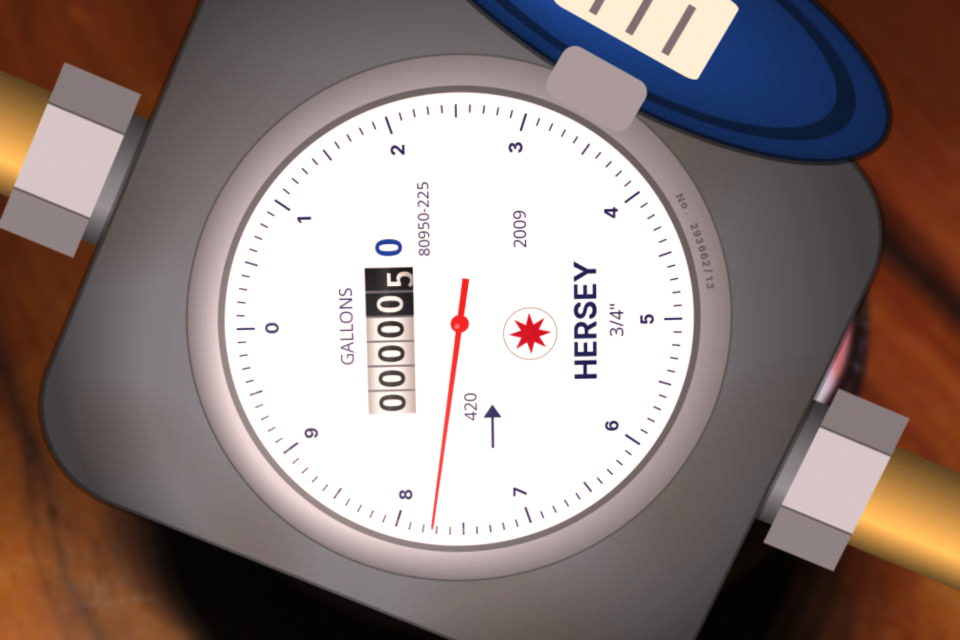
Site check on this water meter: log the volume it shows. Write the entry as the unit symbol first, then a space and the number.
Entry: gal 47.7
